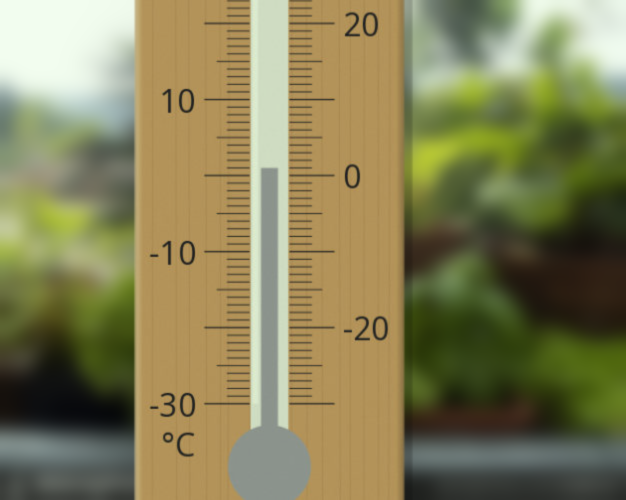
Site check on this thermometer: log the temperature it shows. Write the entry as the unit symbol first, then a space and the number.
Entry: °C 1
